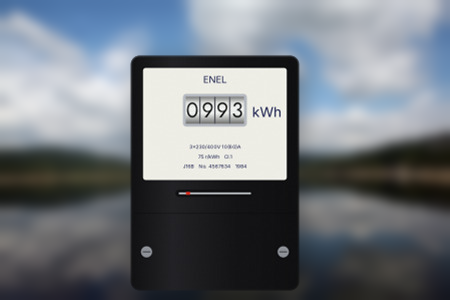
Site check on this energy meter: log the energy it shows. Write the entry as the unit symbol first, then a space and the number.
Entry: kWh 993
